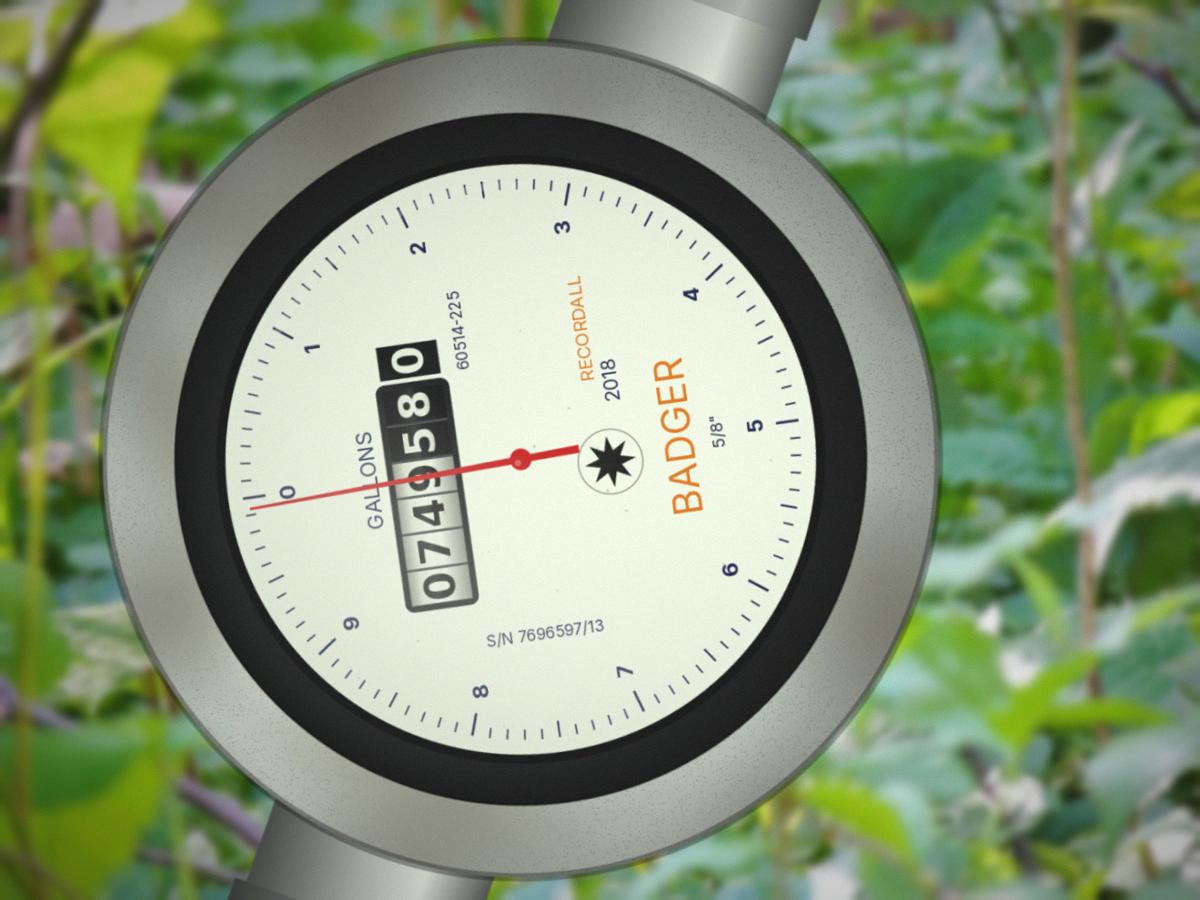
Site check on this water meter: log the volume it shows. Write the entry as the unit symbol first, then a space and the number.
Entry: gal 749579.9
